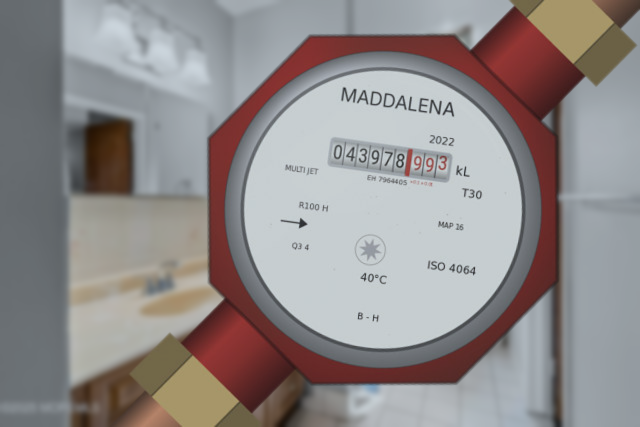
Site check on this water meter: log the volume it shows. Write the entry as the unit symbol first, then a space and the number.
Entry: kL 43978.993
